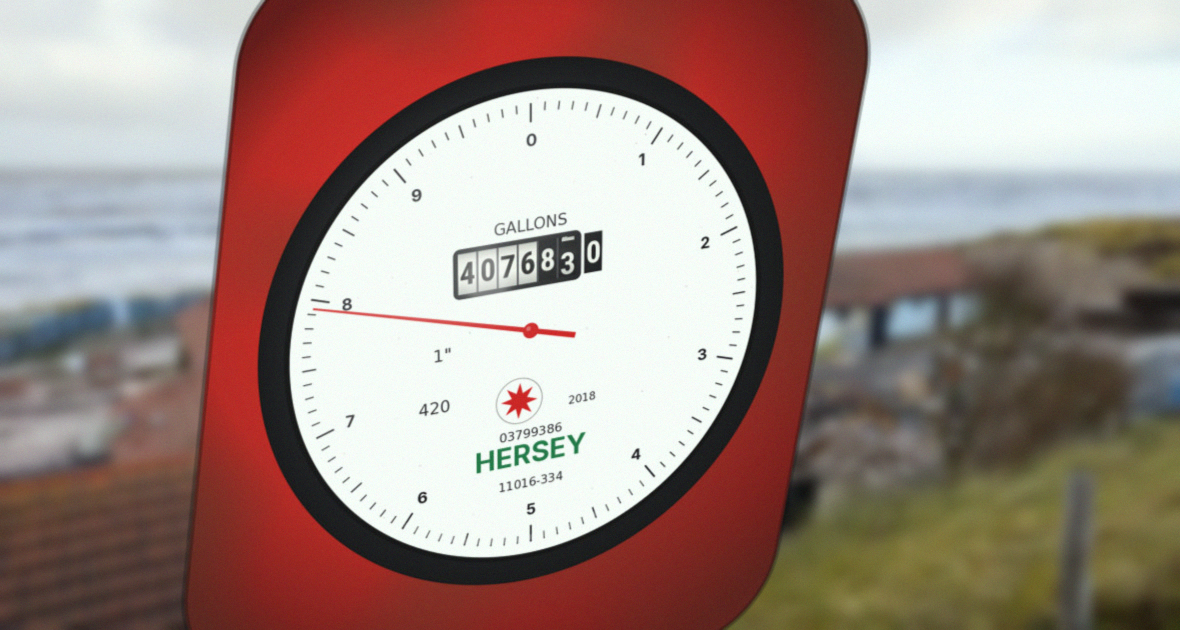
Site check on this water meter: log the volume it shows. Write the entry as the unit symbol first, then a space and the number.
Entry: gal 4076827.9
